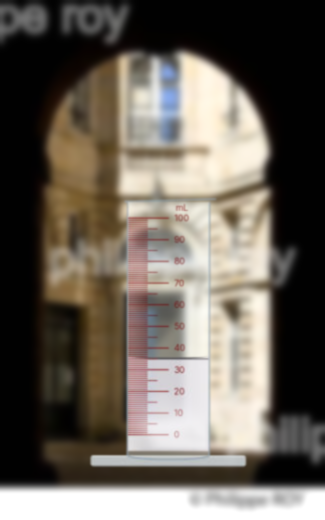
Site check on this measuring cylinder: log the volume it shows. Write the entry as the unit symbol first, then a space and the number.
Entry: mL 35
